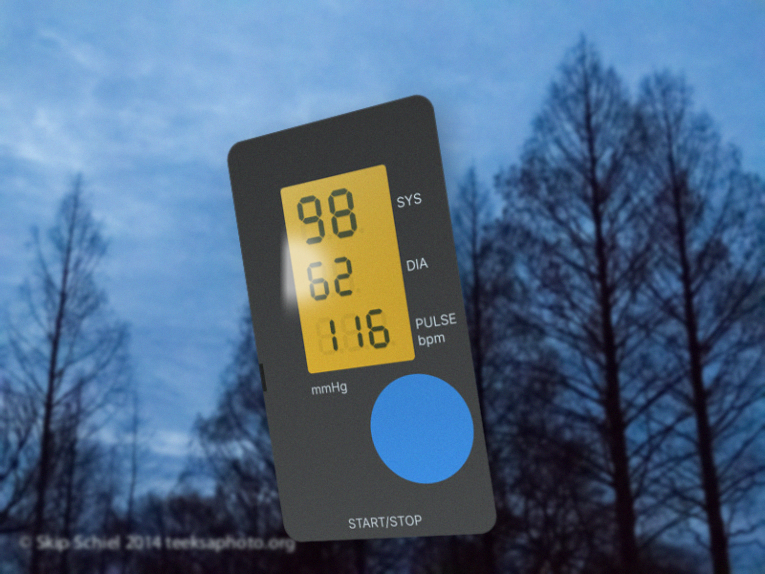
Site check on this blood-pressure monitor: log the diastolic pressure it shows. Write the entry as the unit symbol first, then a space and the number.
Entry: mmHg 62
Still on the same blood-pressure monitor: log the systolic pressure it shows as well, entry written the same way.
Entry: mmHg 98
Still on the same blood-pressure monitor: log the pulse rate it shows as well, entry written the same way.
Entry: bpm 116
